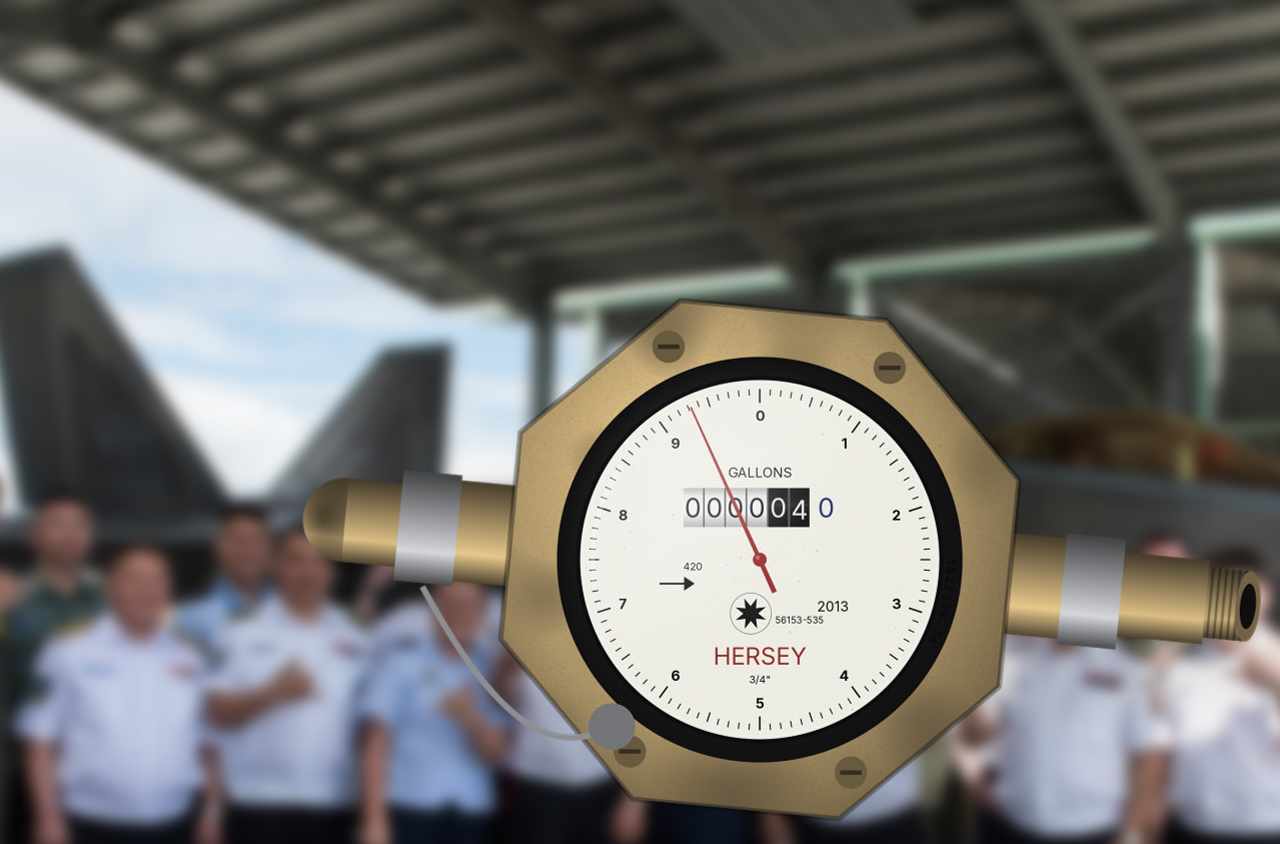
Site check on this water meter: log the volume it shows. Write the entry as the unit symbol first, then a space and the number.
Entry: gal 39.3
